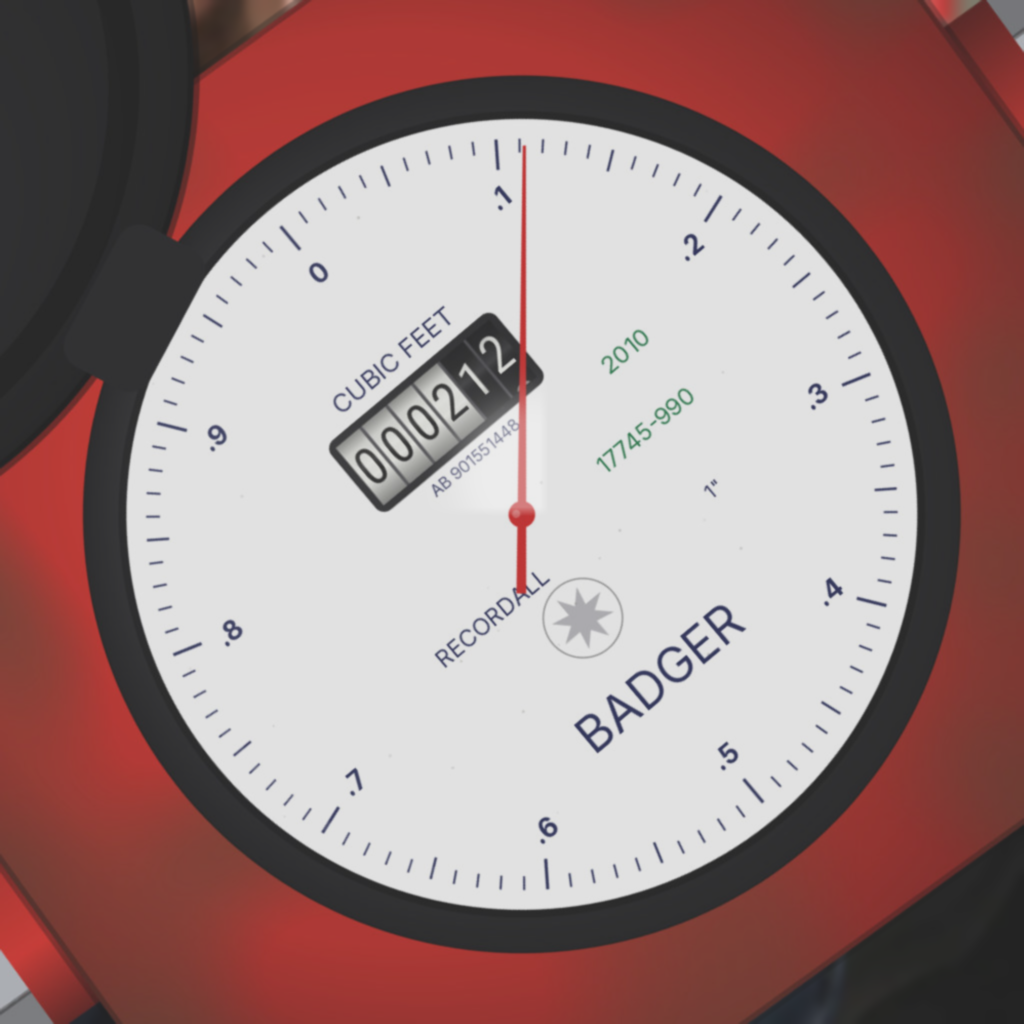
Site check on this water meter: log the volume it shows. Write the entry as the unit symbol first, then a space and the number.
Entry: ft³ 212.11
